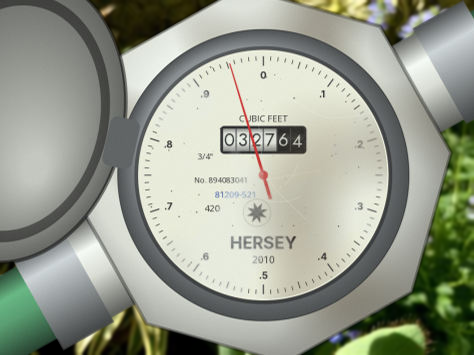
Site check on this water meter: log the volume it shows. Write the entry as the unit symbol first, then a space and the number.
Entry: ft³ 32763.95
